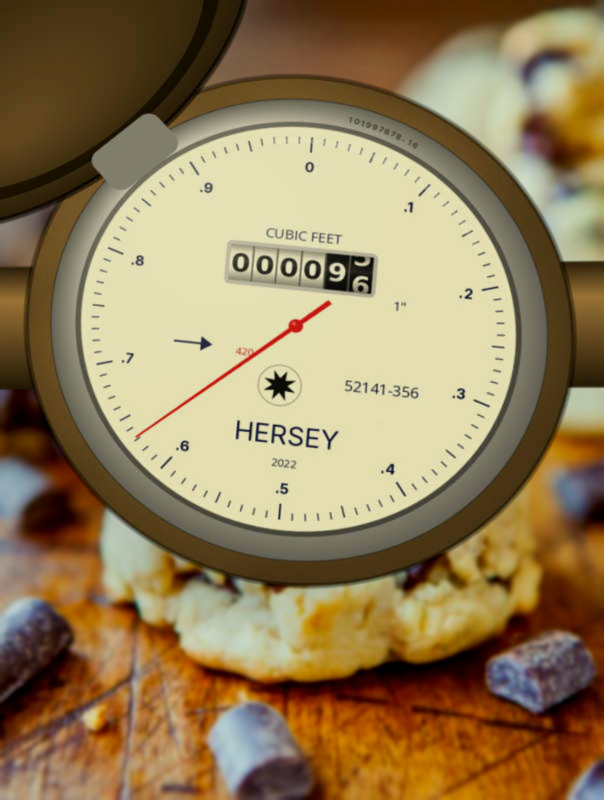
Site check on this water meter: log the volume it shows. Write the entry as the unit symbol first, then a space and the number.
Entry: ft³ 95.63
